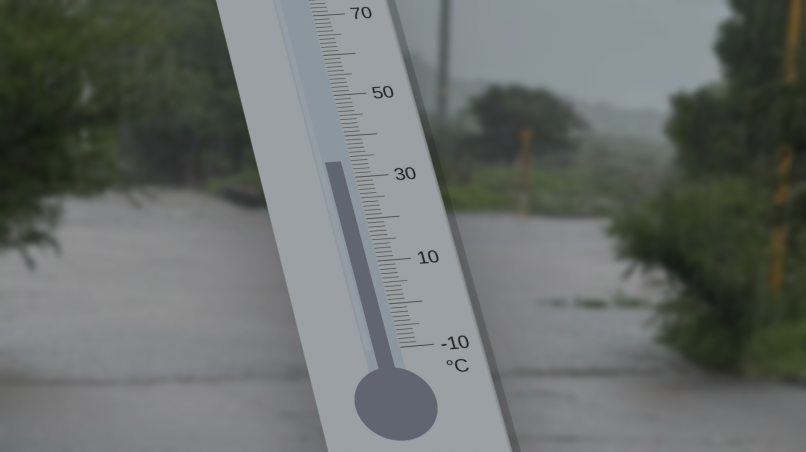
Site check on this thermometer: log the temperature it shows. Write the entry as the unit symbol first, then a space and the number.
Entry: °C 34
